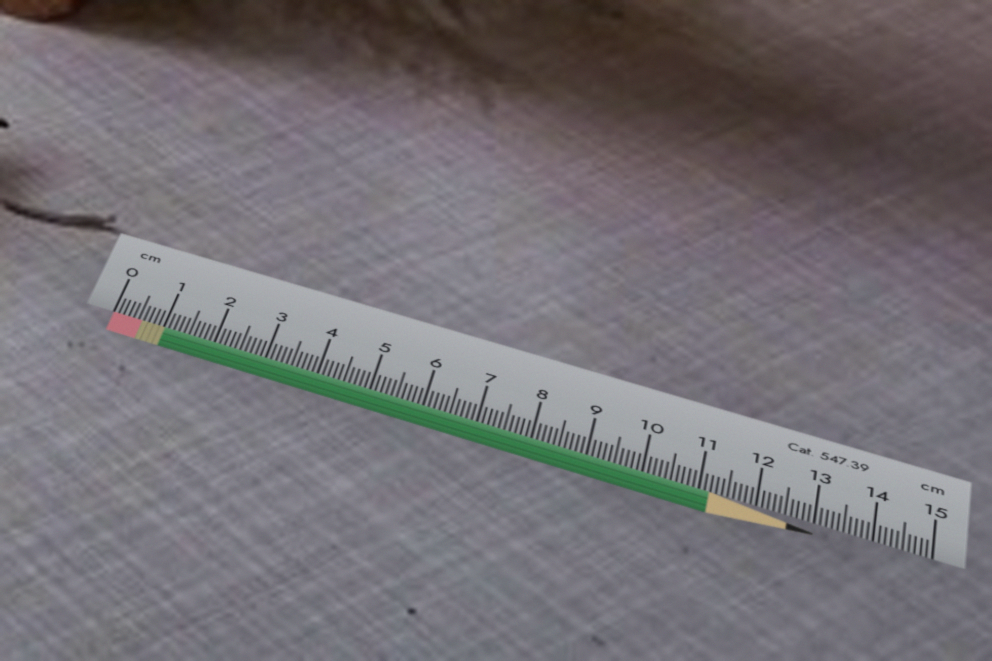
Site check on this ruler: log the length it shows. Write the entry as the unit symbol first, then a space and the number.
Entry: cm 13
